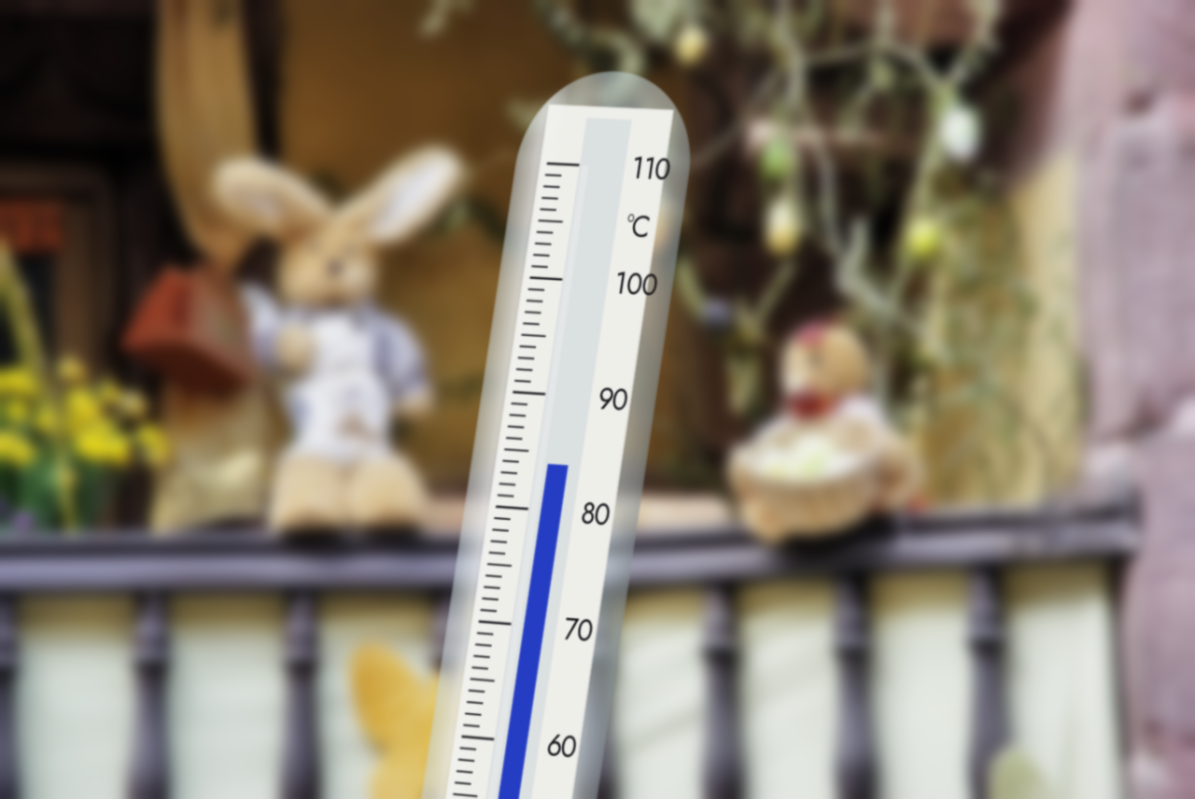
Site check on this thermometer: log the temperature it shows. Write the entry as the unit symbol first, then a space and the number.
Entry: °C 84
